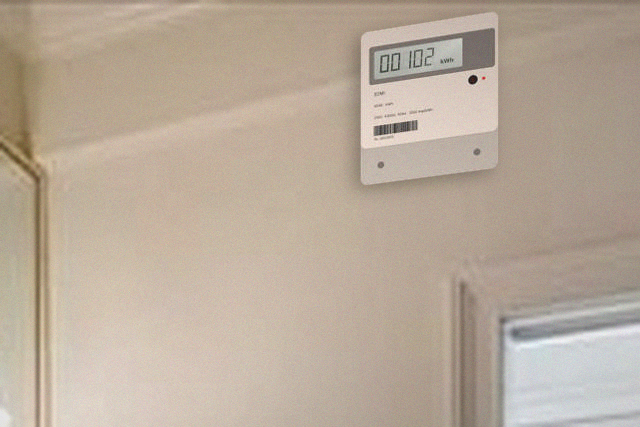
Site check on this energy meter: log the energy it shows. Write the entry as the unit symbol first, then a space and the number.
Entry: kWh 102
